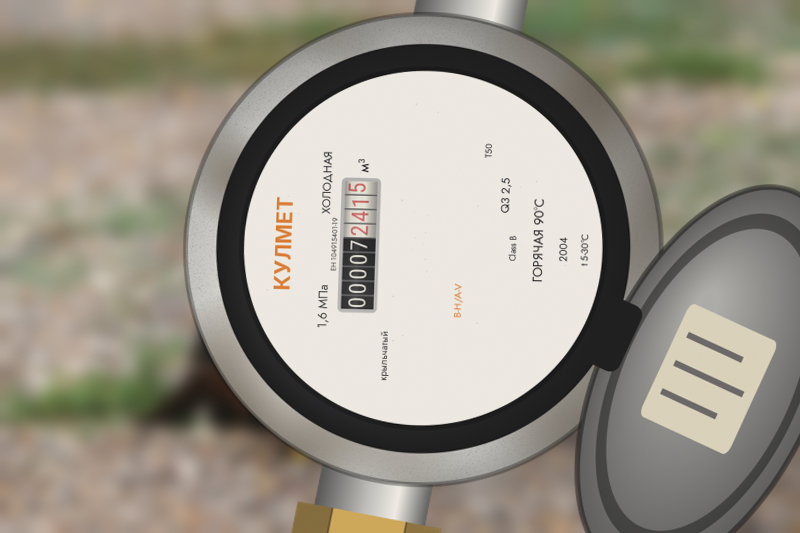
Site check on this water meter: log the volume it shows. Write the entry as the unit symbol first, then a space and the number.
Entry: m³ 7.2415
